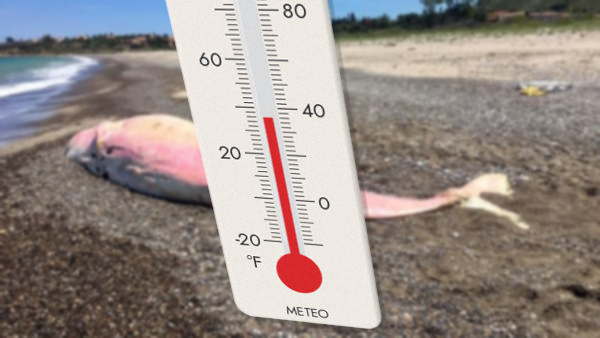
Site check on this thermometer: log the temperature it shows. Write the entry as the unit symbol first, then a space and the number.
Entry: °F 36
